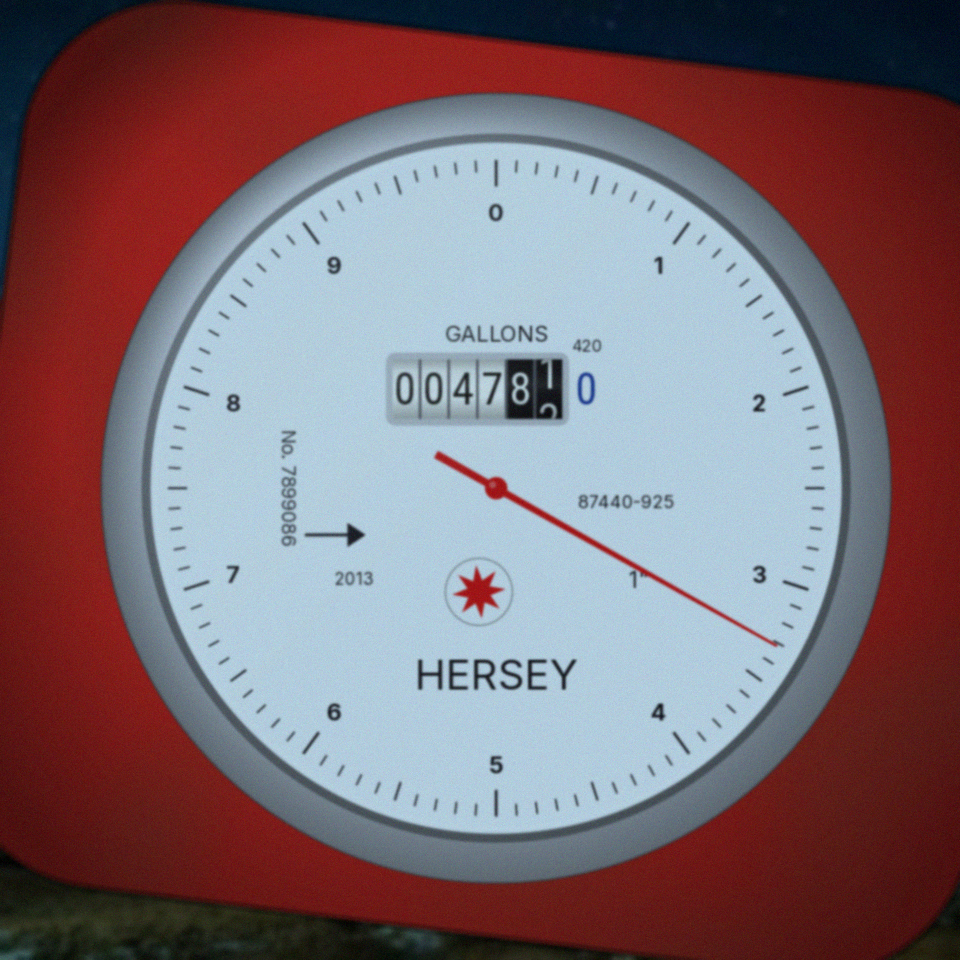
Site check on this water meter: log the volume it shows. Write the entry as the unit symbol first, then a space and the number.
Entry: gal 47813.3
